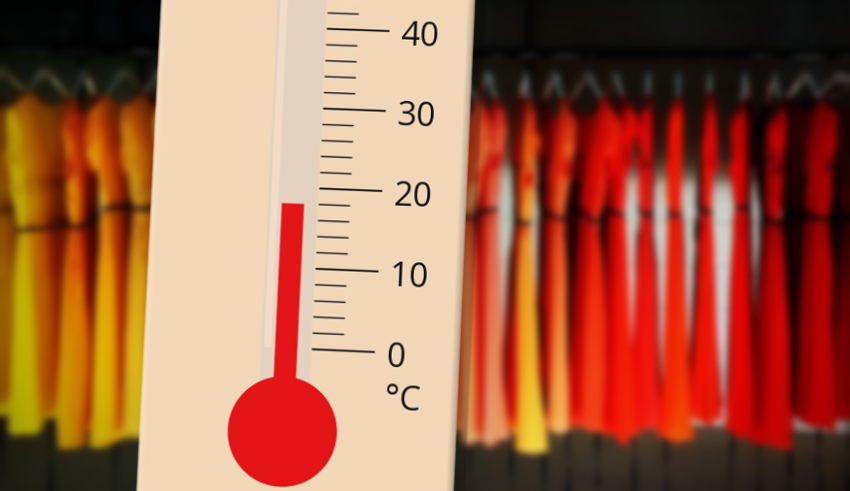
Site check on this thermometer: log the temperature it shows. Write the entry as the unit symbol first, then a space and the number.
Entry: °C 18
